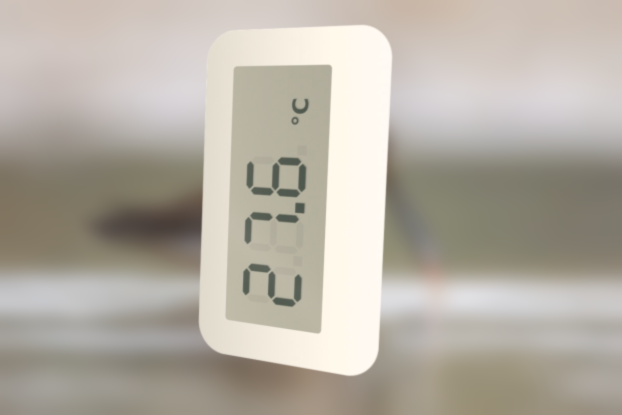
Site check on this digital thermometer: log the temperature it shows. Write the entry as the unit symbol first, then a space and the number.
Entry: °C 27.6
